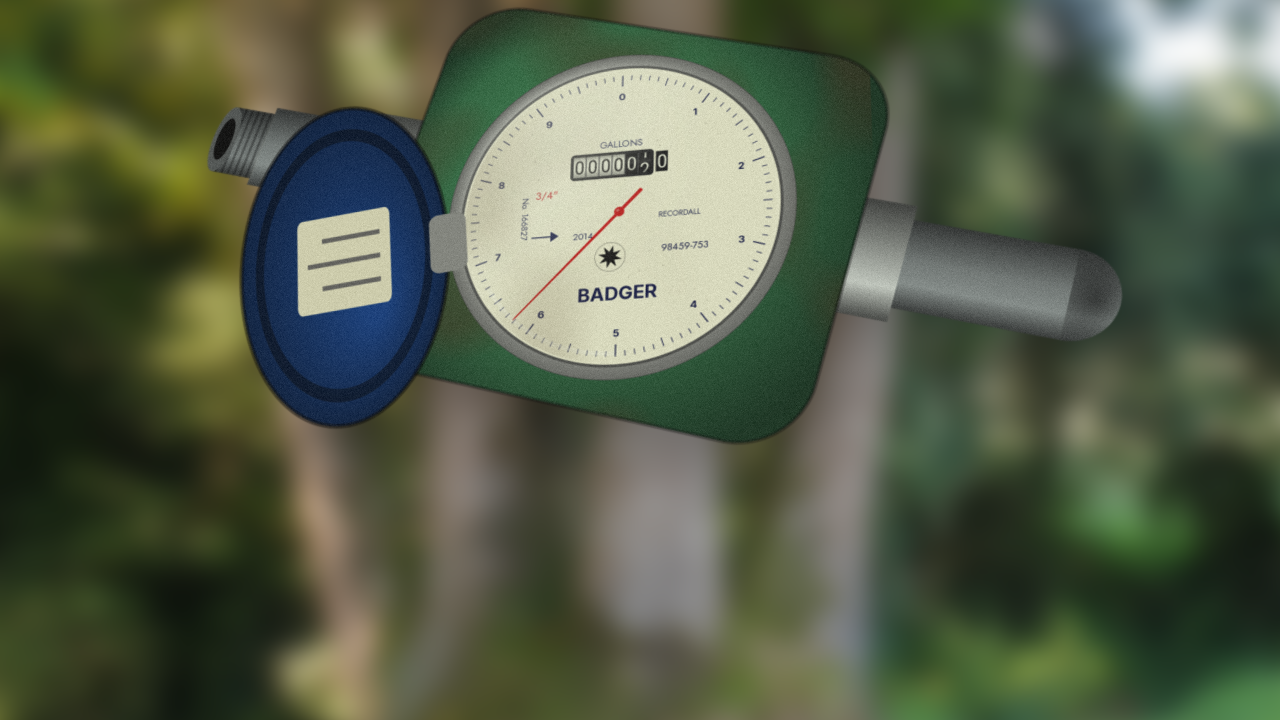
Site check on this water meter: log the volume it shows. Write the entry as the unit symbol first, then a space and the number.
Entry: gal 16.2
